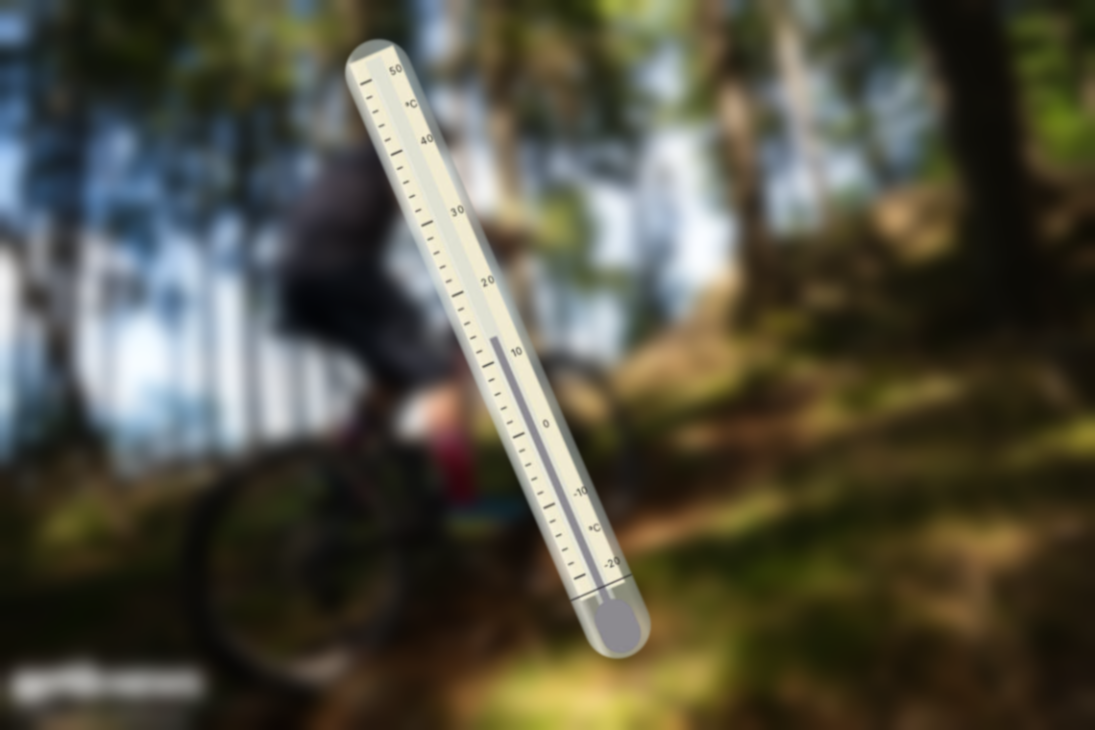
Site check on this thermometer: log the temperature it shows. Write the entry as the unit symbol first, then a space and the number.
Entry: °C 13
